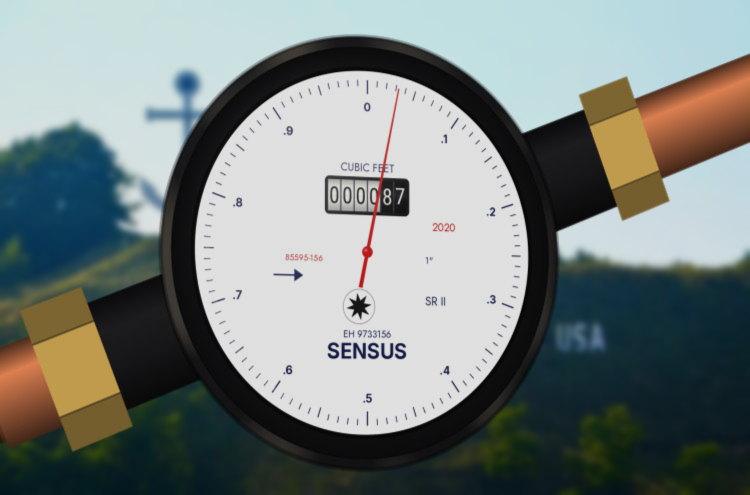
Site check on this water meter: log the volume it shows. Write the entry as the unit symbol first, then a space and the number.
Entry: ft³ 87.03
